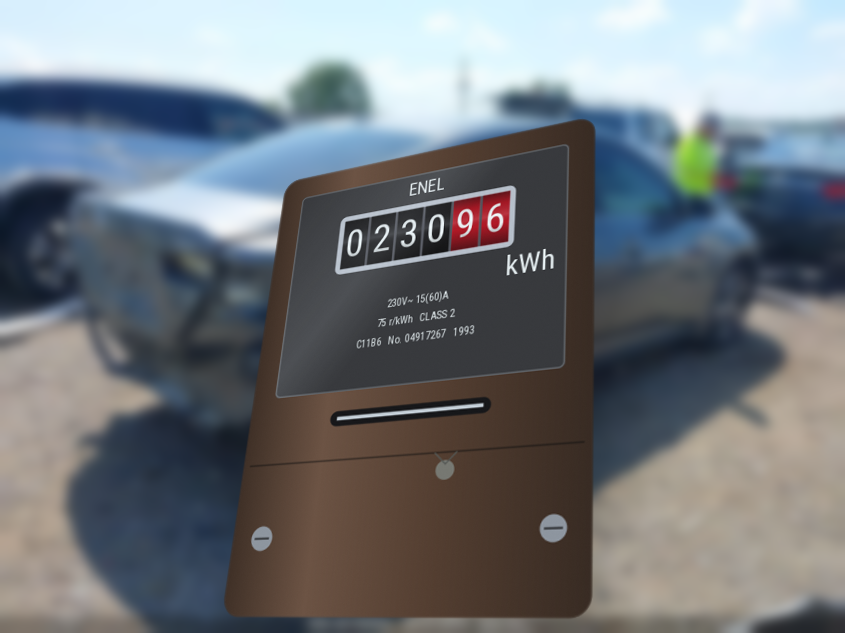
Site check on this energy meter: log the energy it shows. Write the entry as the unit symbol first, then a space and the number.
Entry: kWh 230.96
